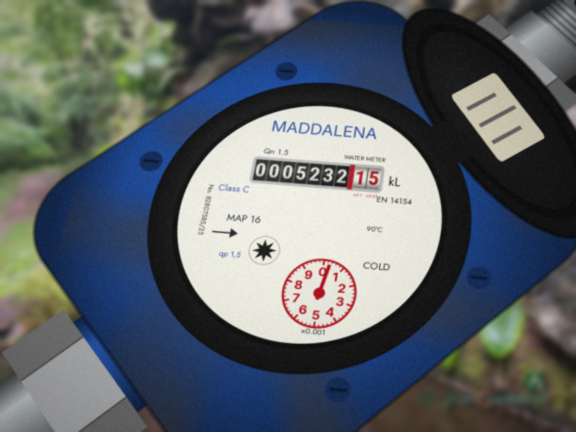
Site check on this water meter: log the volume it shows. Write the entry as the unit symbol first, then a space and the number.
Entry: kL 5232.150
